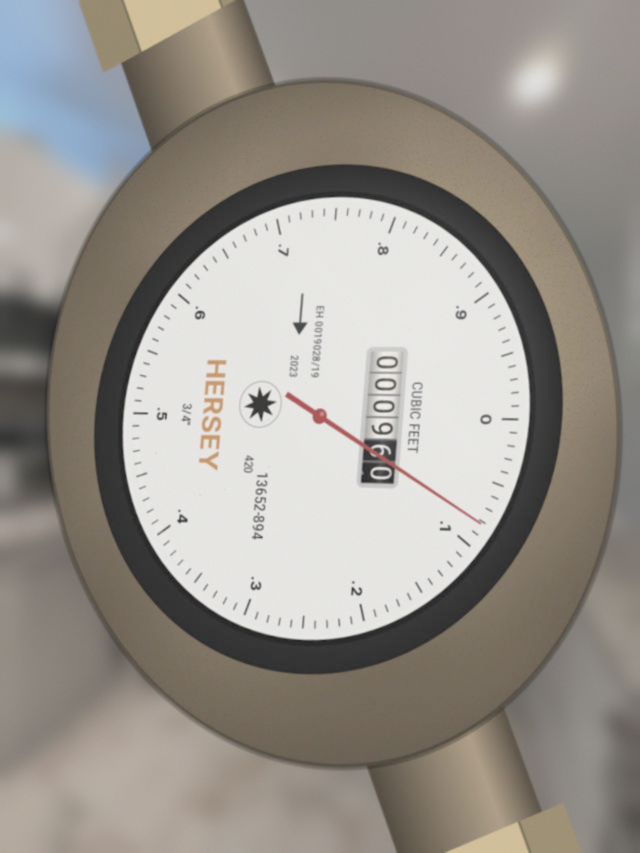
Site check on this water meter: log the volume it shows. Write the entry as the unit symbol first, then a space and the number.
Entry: ft³ 960.08
